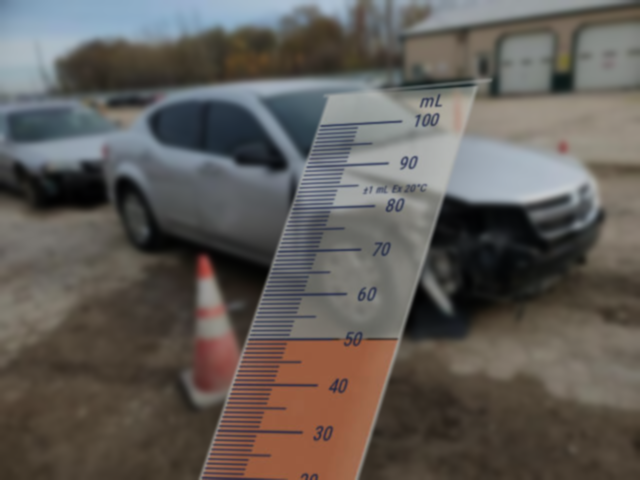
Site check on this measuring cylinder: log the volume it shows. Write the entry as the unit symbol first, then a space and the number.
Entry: mL 50
